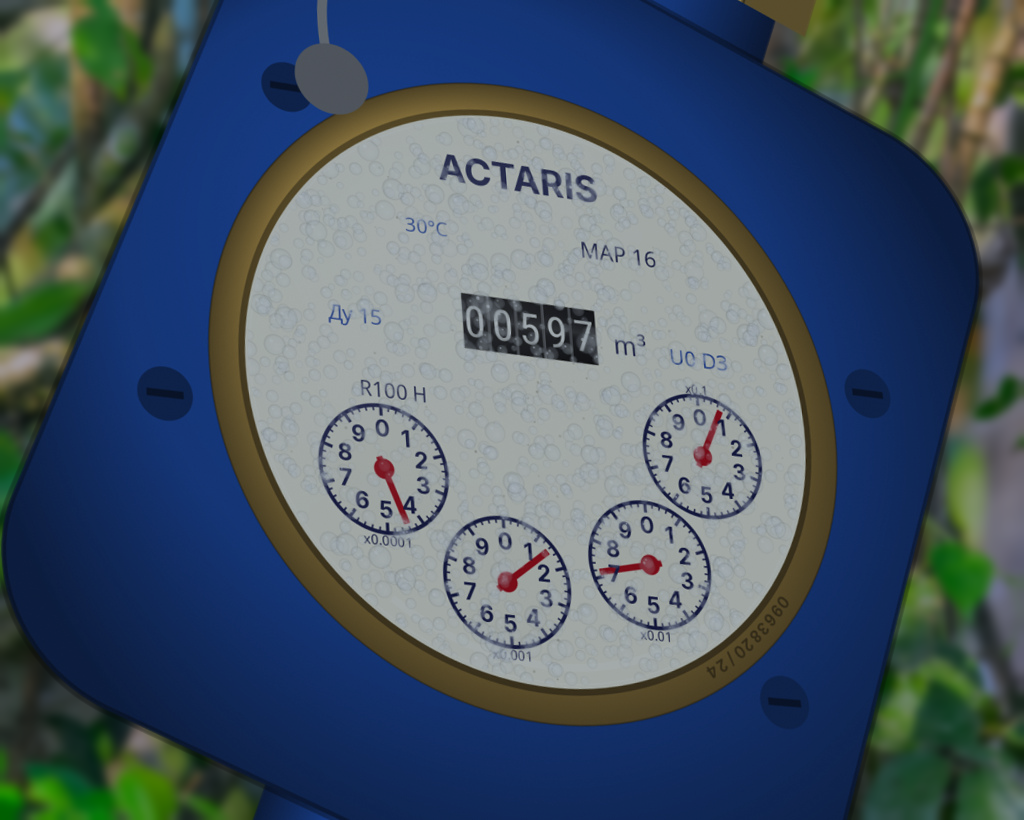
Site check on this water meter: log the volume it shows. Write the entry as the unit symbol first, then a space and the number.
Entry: m³ 597.0714
